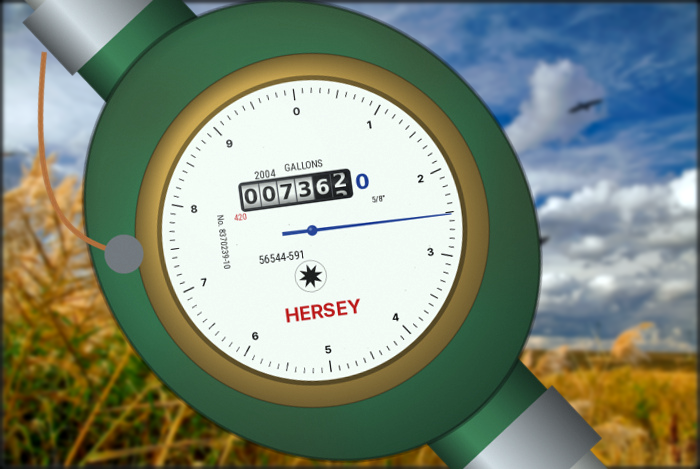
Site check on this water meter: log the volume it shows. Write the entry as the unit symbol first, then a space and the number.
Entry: gal 73622.5
